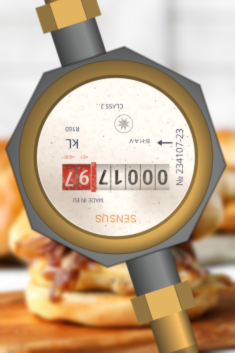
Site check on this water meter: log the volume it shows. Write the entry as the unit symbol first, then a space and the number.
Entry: kL 17.97
